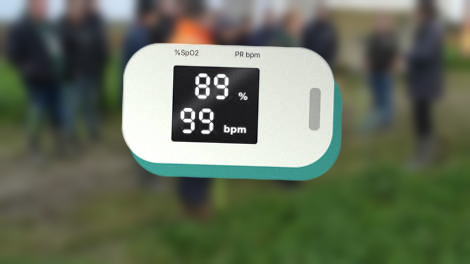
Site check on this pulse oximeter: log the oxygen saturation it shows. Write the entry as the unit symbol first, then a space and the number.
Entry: % 89
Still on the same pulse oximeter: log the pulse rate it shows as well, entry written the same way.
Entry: bpm 99
